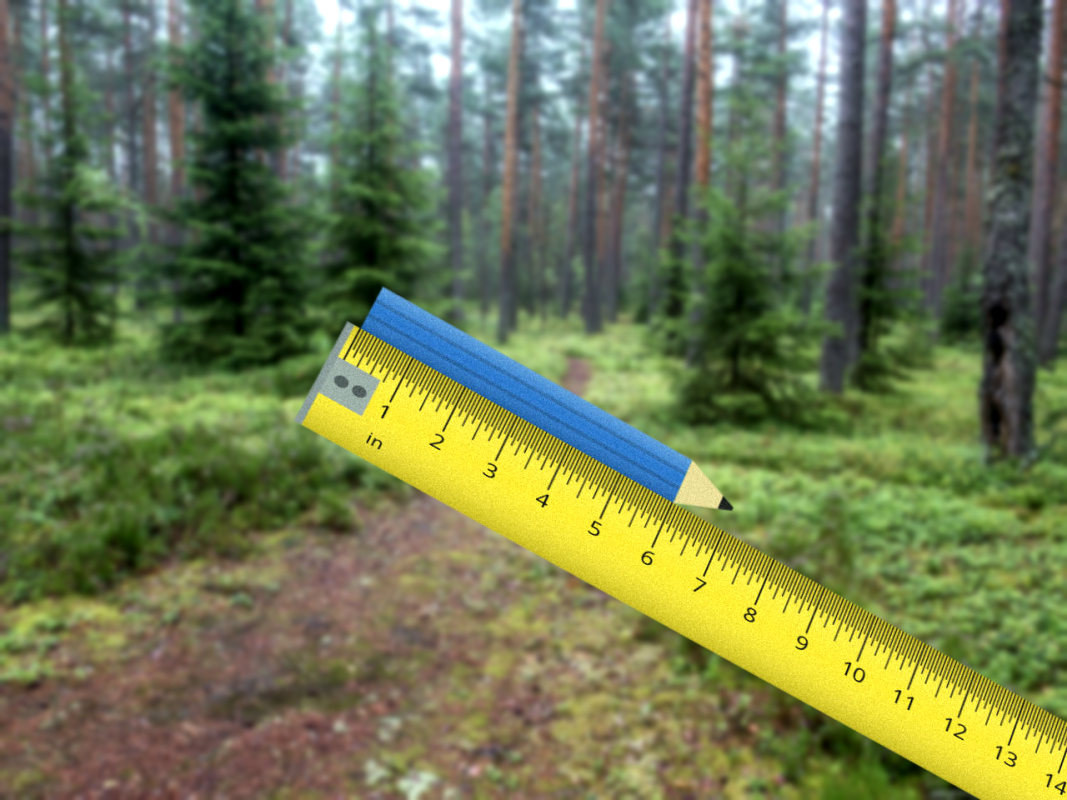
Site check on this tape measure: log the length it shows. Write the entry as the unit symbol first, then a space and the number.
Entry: in 7
